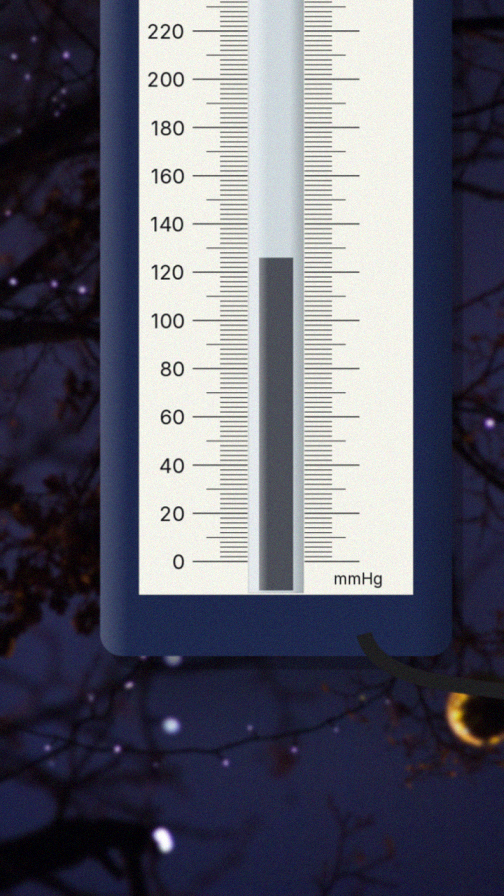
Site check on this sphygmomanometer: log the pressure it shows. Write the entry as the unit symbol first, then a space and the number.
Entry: mmHg 126
